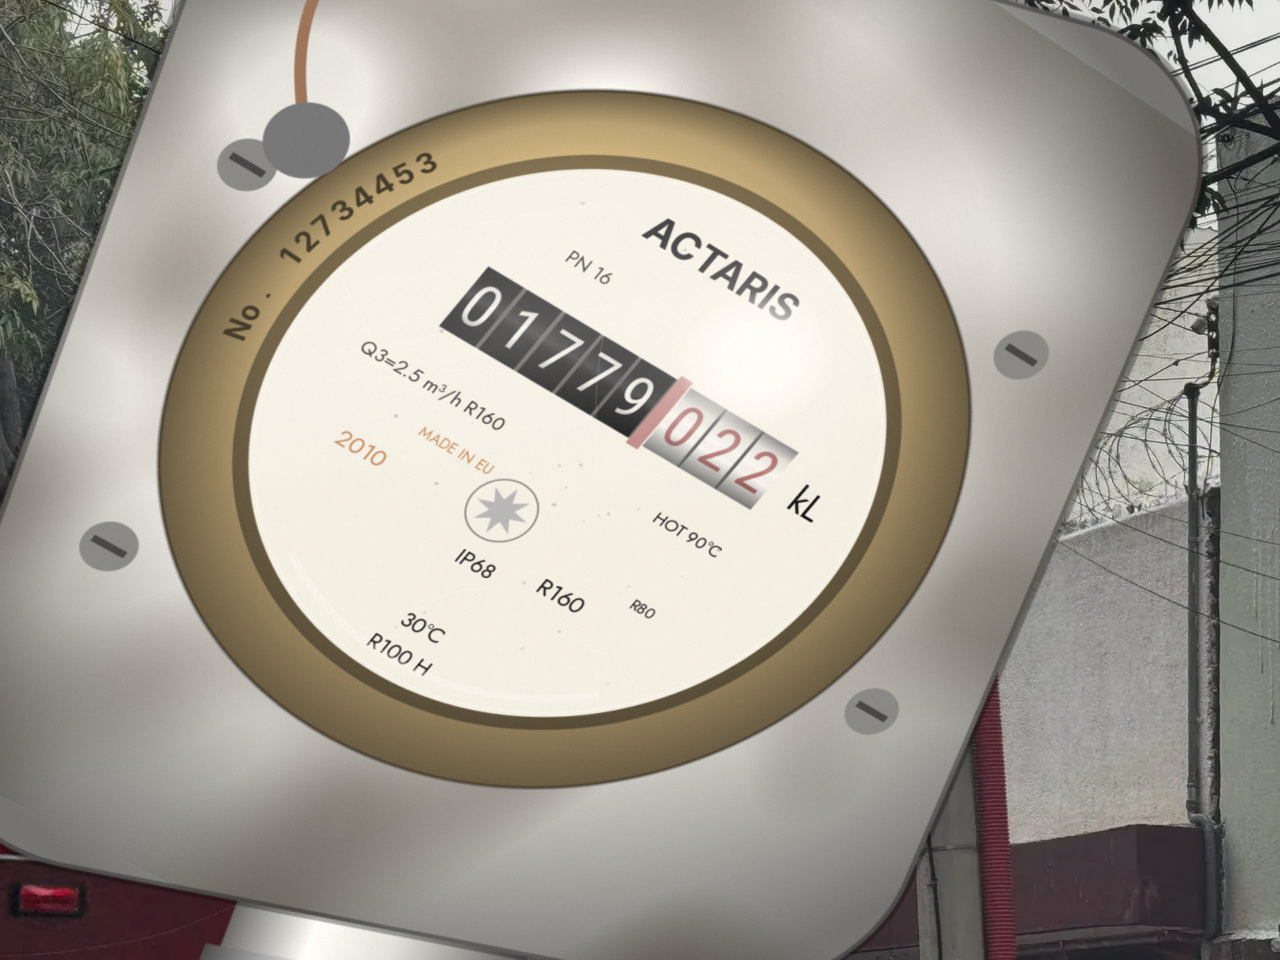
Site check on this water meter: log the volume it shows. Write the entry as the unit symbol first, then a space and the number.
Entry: kL 1779.022
